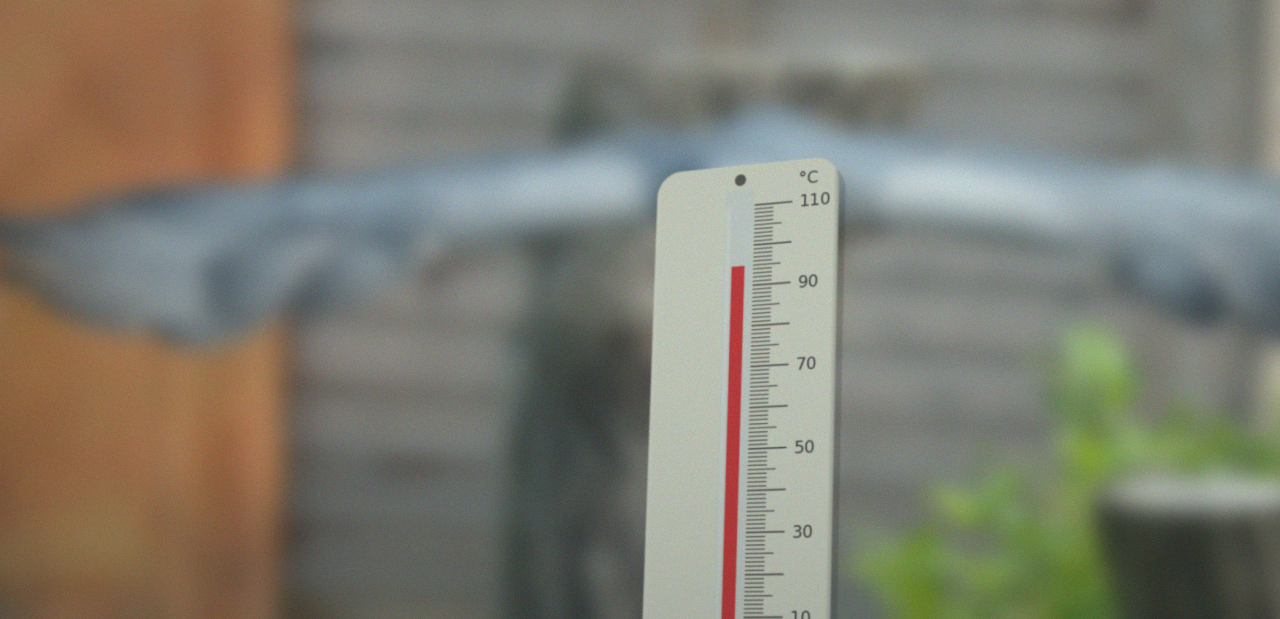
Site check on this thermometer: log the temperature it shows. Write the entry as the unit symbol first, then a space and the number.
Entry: °C 95
